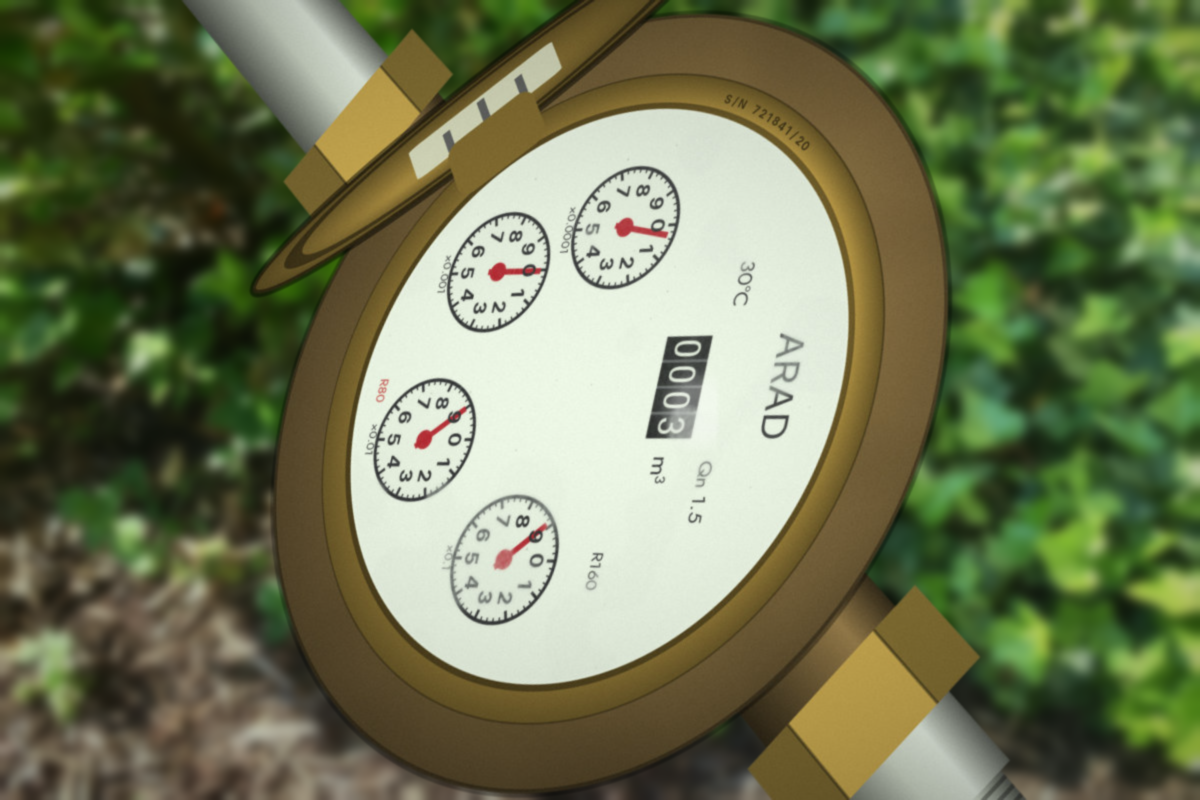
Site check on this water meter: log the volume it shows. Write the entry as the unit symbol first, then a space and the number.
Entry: m³ 3.8900
